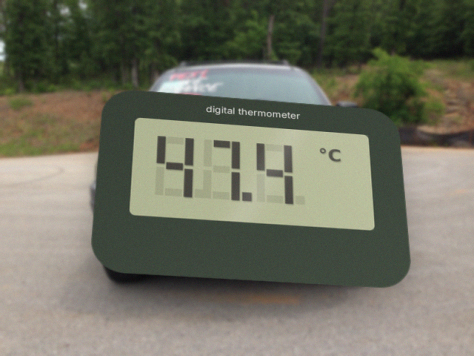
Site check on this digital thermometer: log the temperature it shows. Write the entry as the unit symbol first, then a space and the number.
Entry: °C 47.4
